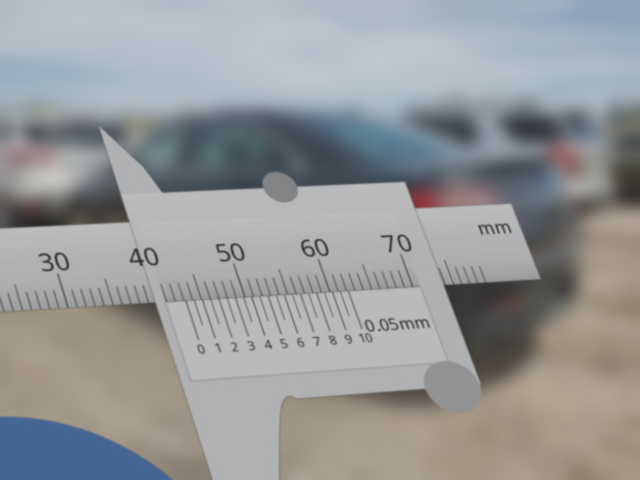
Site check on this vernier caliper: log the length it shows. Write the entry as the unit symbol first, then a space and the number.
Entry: mm 43.2
